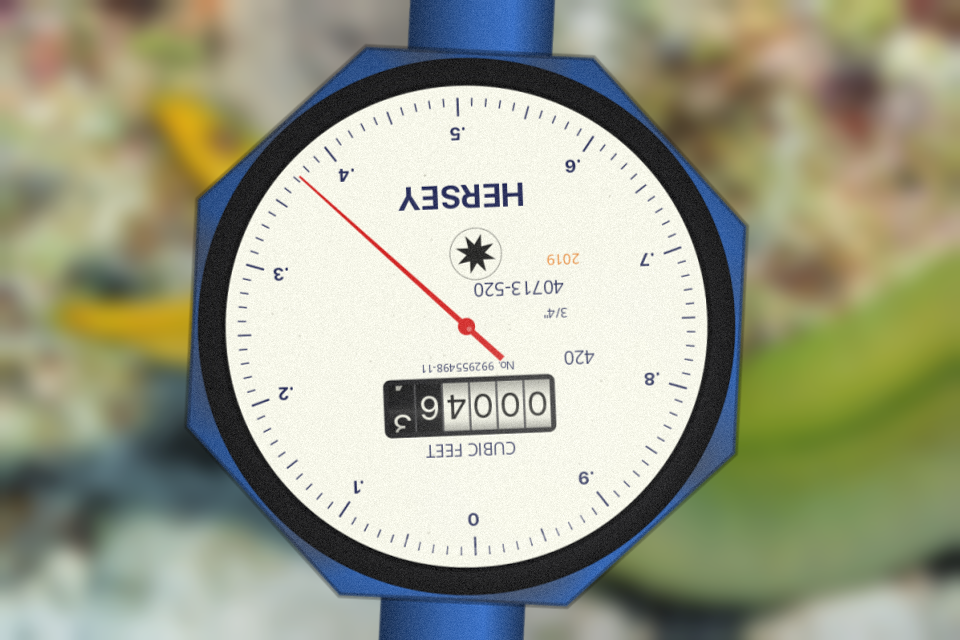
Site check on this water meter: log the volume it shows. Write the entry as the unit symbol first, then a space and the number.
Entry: ft³ 463.37
